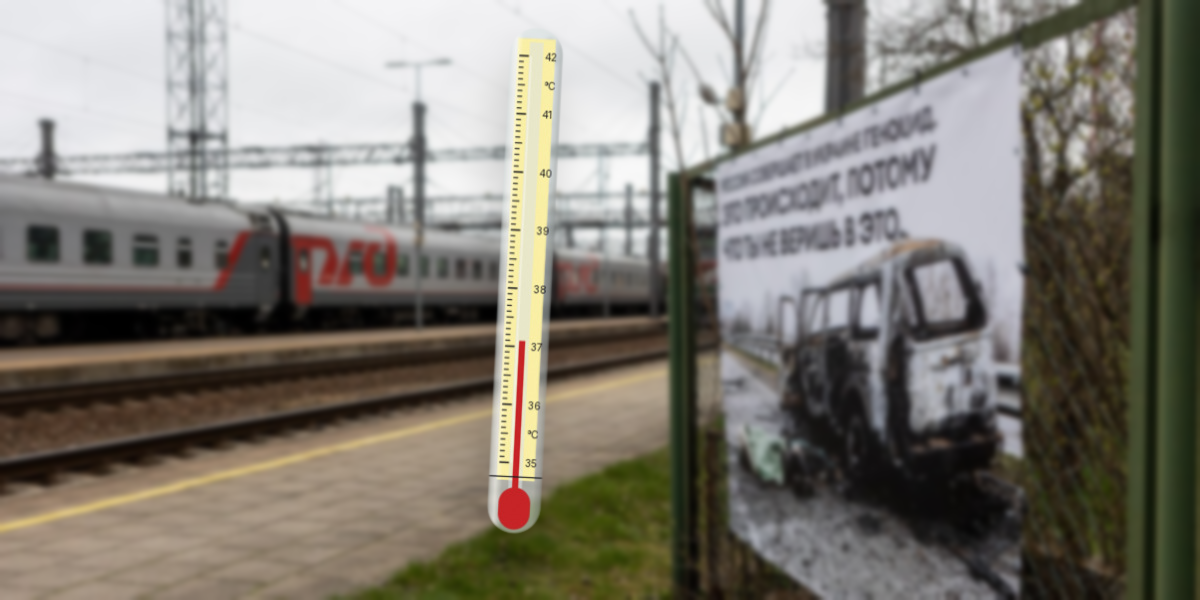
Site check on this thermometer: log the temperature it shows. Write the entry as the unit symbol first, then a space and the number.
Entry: °C 37.1
